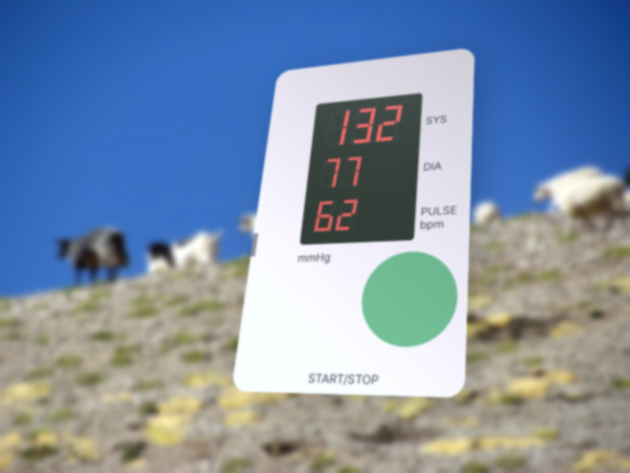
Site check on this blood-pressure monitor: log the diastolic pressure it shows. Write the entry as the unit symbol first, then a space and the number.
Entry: mmHg 77
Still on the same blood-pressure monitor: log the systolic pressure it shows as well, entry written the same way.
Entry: mmHg 132
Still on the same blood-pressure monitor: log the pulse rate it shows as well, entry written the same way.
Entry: bpm 62
